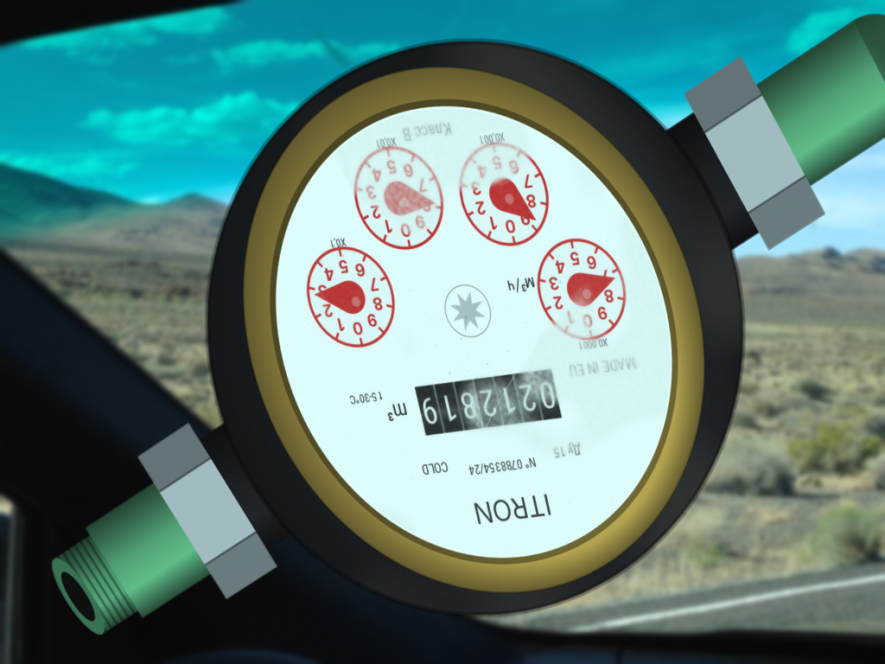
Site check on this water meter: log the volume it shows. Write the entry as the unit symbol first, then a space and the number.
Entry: m³ 212819.2787
